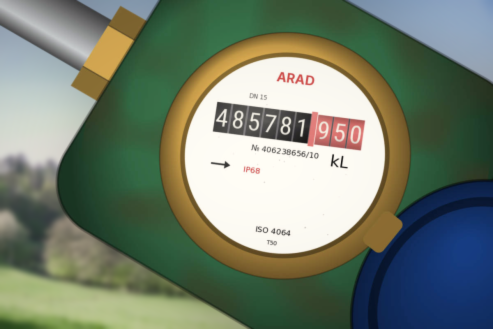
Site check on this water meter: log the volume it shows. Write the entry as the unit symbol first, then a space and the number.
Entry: kL 485781.950
